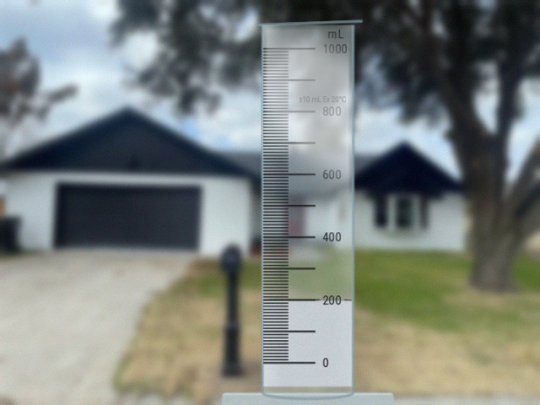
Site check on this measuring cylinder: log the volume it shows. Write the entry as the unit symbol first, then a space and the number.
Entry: mL 200
